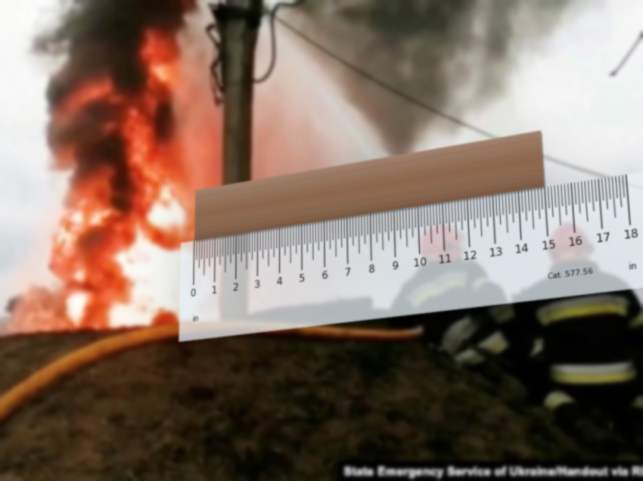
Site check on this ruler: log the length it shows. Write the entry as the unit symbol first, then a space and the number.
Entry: in 15
